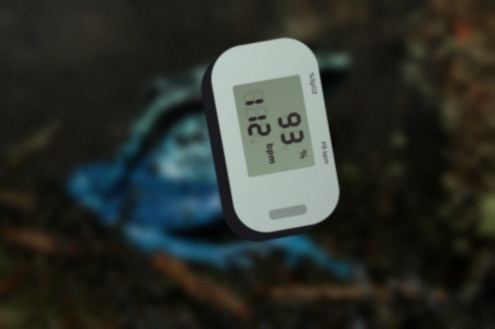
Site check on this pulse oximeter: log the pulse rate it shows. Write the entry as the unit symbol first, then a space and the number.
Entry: bpm 112
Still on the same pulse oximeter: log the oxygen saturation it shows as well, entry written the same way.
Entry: % 93
